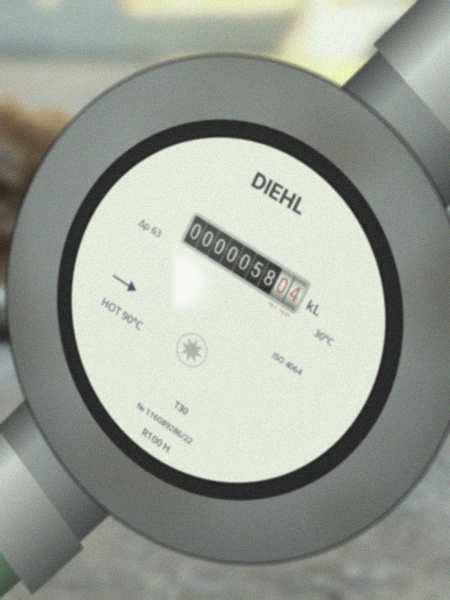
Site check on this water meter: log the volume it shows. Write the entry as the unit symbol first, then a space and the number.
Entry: kL 58.04
